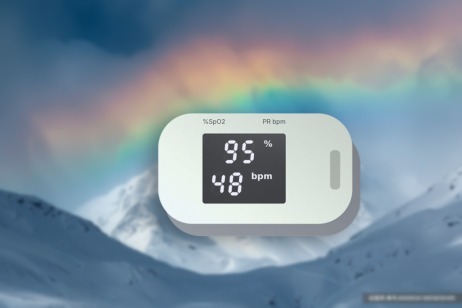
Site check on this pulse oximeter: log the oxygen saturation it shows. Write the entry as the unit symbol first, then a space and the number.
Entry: % 95
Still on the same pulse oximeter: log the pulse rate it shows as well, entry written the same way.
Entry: bpm 48
